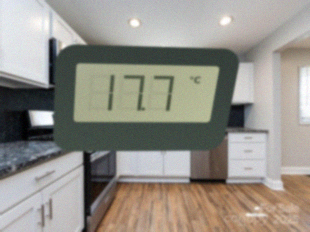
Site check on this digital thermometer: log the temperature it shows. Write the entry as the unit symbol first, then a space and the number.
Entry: °C 17.7
